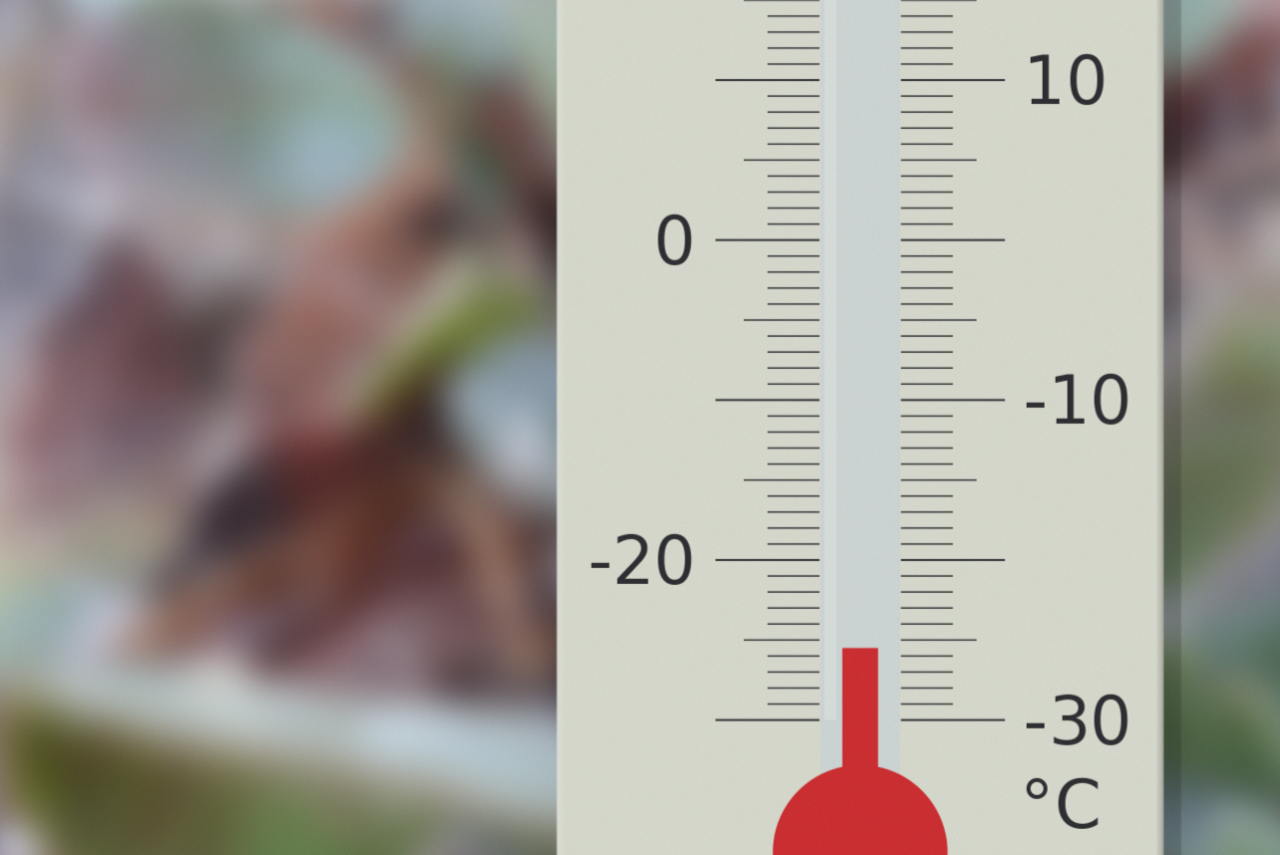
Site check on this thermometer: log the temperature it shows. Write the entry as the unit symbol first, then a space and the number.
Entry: °C -25.5
